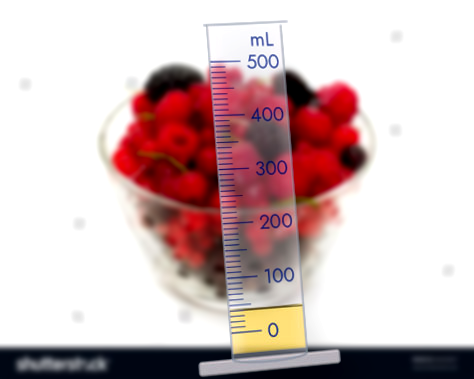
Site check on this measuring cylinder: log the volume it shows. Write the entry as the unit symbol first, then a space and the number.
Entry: mL 40
